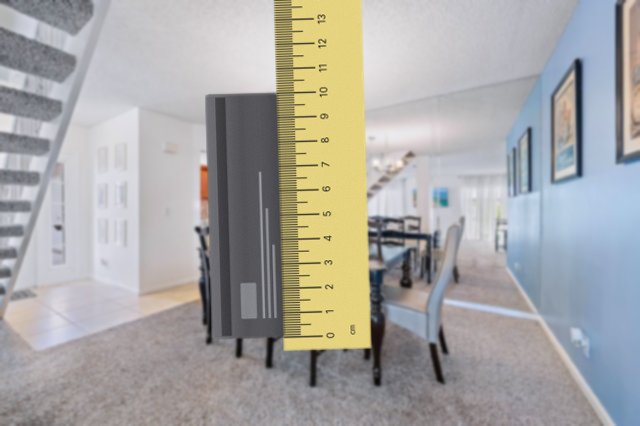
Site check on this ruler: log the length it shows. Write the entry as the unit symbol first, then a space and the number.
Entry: cm 10
